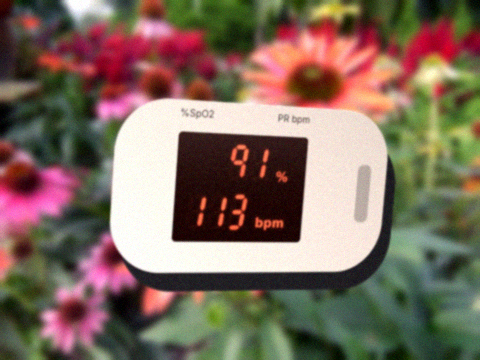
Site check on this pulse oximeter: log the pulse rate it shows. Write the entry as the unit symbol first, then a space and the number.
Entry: bpm 113
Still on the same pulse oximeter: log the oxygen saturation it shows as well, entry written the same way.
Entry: % 91
